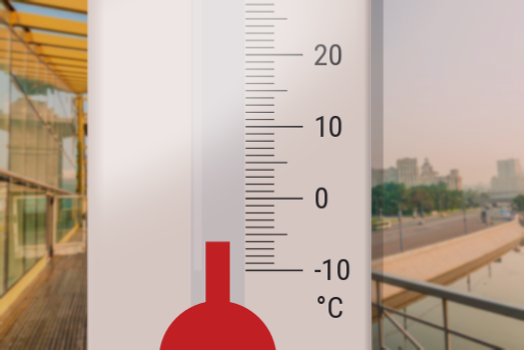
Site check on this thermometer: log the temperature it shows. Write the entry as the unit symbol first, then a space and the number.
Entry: °C -6
